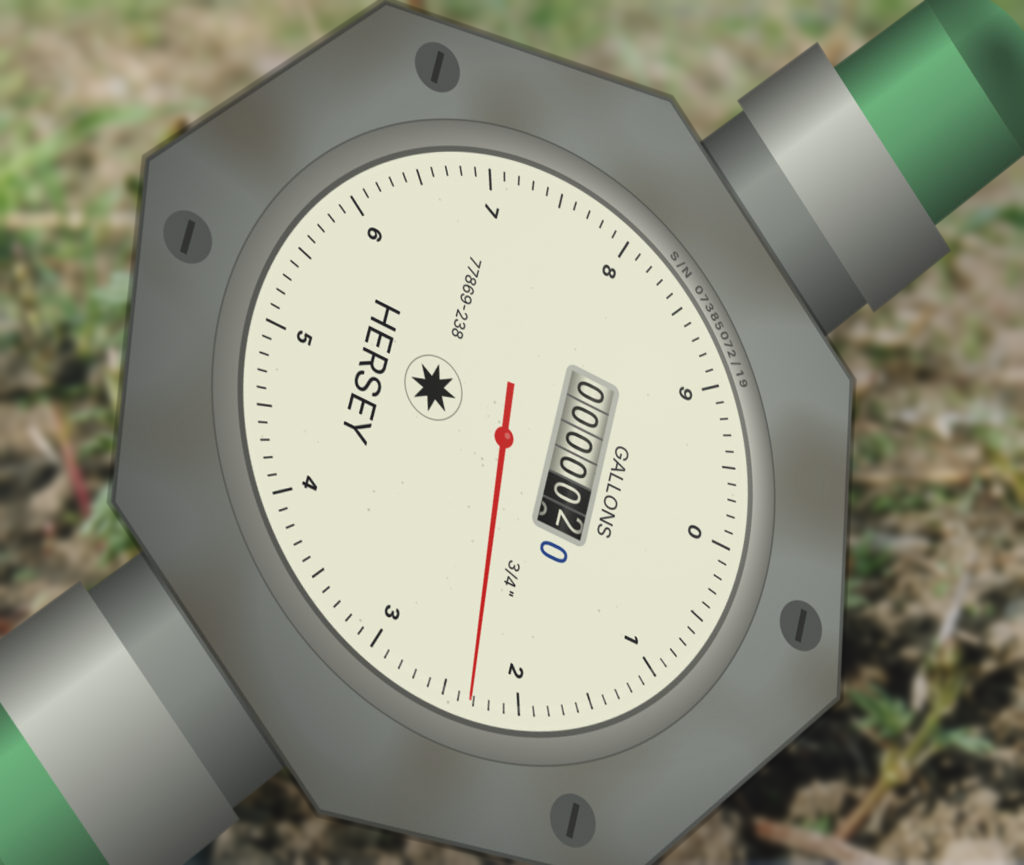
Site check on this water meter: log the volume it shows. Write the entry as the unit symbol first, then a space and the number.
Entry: gal 22.3
